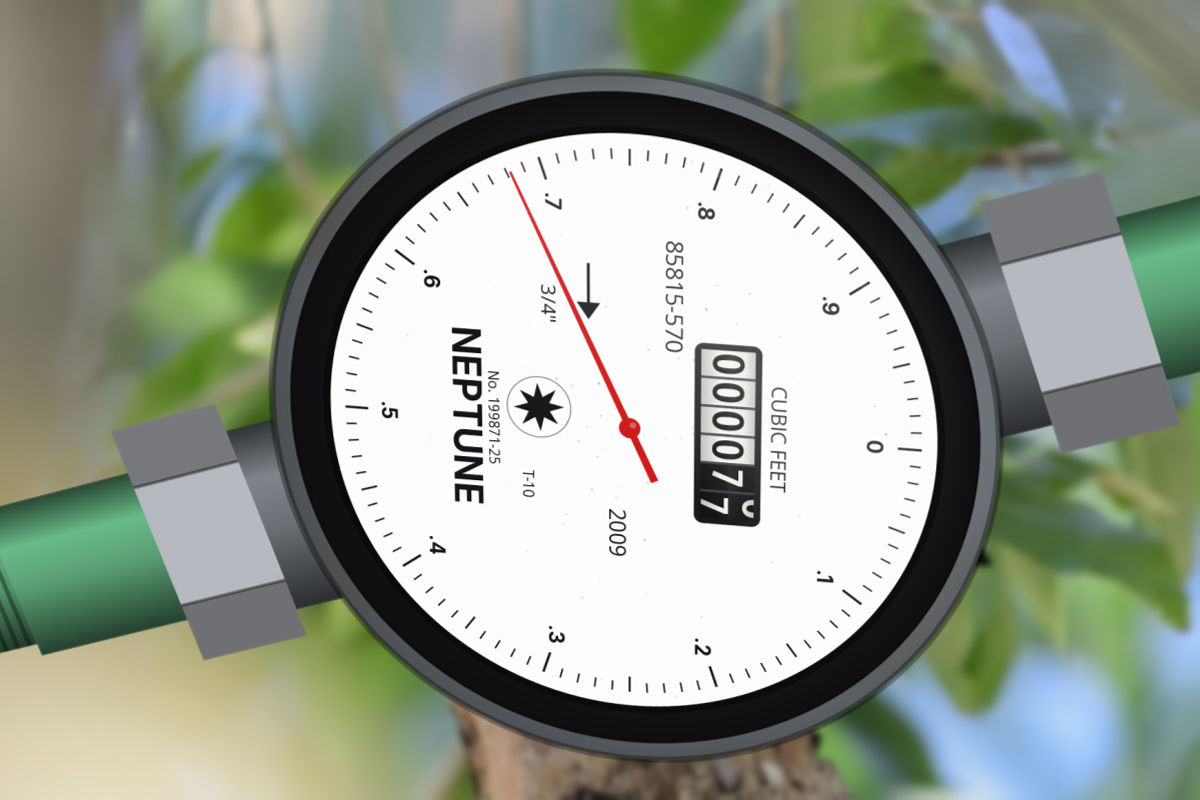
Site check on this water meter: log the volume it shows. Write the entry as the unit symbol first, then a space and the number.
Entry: ft³ 76.68
